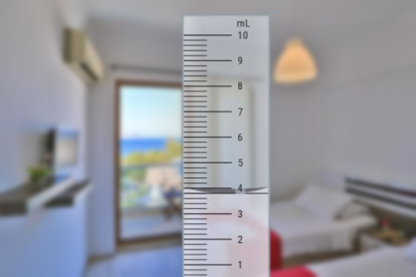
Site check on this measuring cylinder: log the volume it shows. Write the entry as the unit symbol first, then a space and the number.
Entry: mL 3.8
